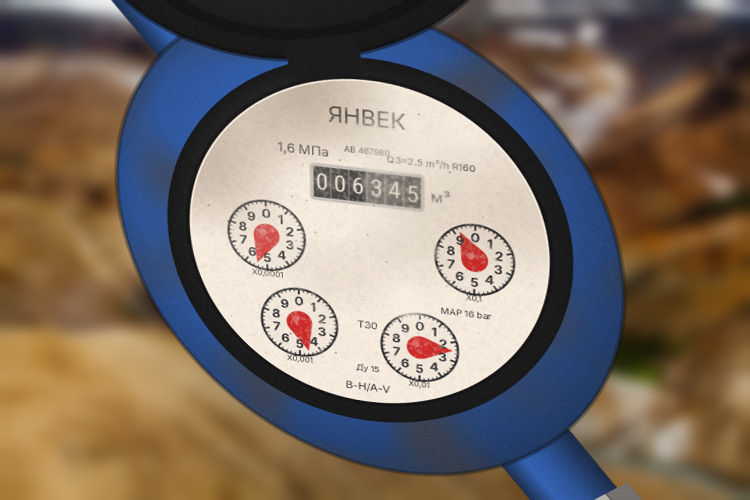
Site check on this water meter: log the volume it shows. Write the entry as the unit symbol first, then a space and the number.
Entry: m³ 6344.9245
